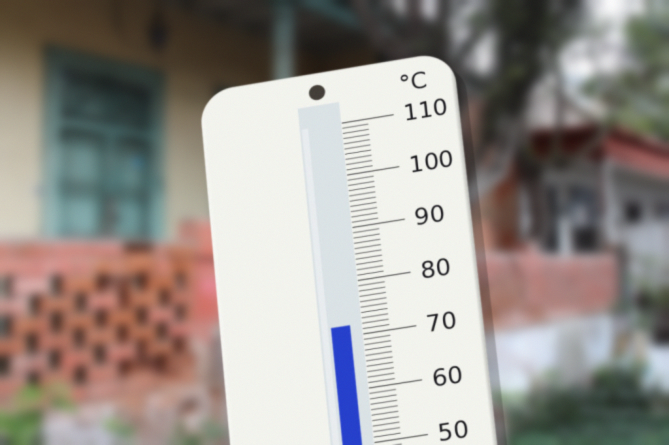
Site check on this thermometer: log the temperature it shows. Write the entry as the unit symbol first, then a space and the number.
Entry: °C 72
